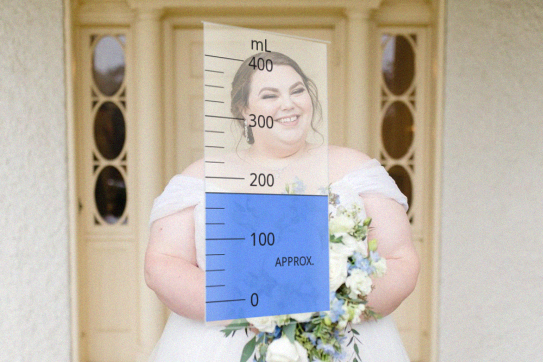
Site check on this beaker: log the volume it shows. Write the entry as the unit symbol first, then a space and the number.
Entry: mL 175
